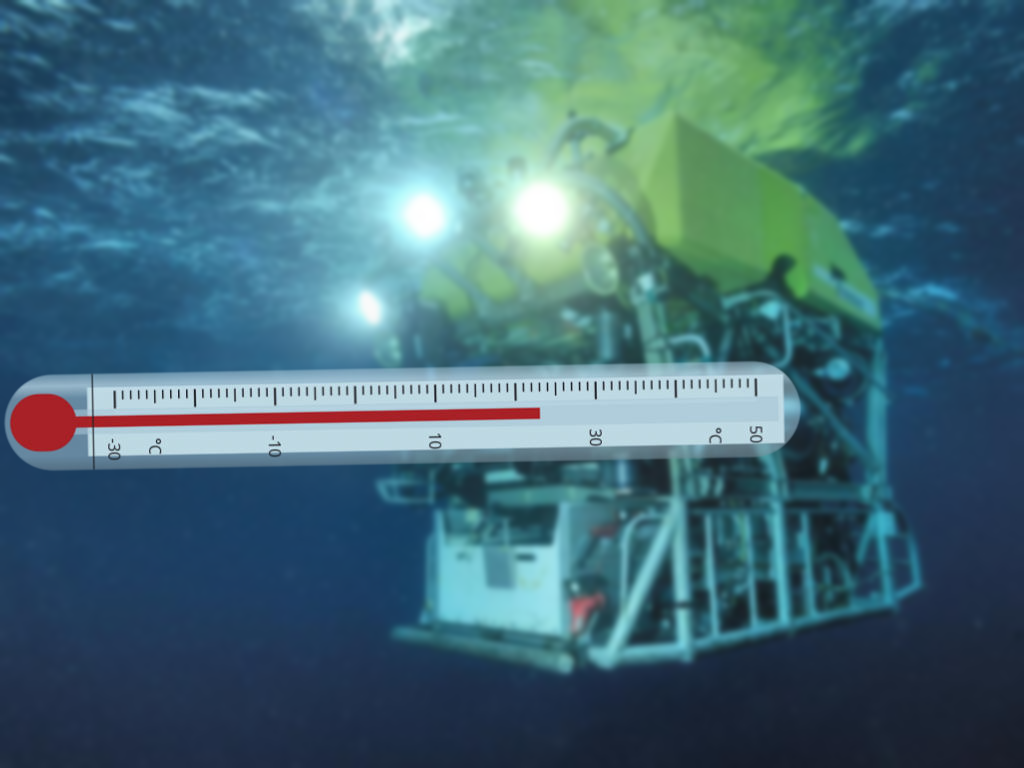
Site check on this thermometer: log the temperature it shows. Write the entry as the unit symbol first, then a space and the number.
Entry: °C 23
